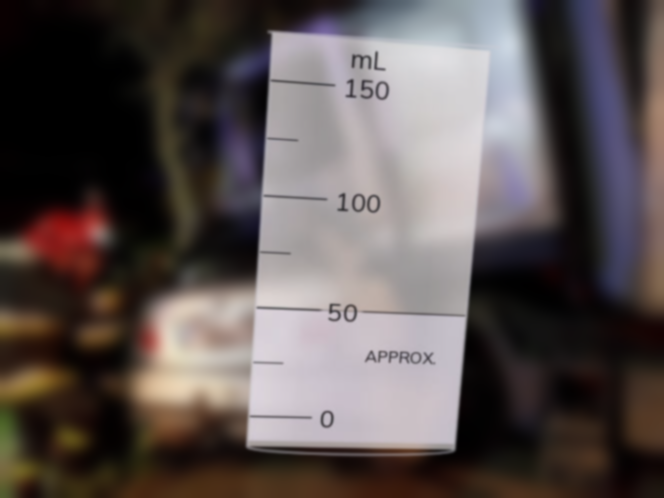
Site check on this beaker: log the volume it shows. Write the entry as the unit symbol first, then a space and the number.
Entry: mL 50
